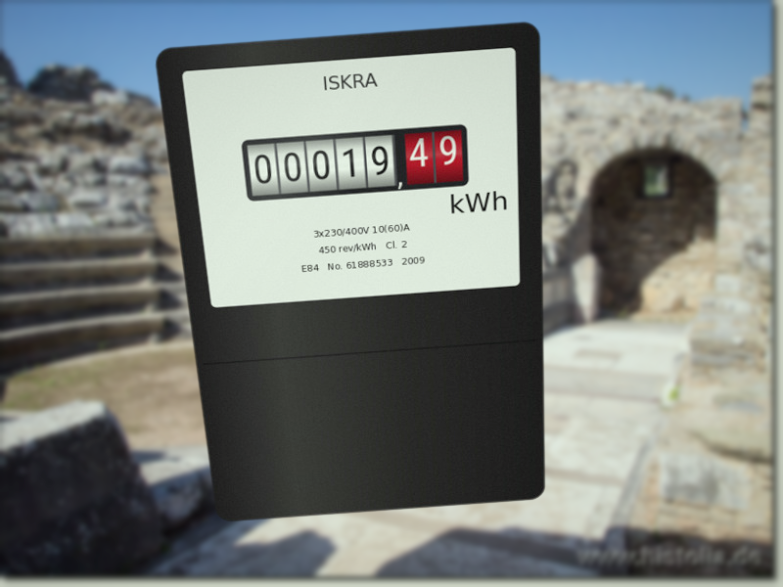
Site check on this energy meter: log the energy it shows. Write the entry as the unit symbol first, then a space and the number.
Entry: kWh 19.49
